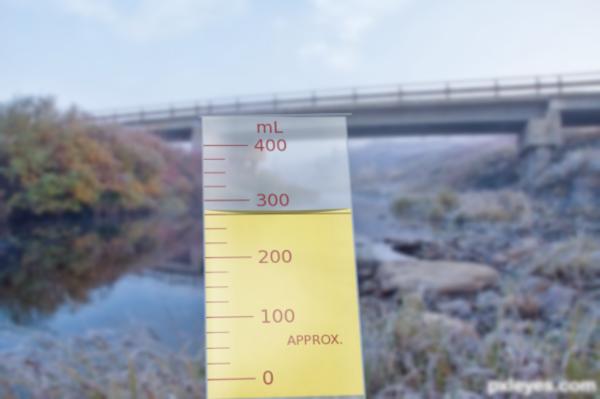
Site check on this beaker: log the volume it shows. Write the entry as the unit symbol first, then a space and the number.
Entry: mL 275
